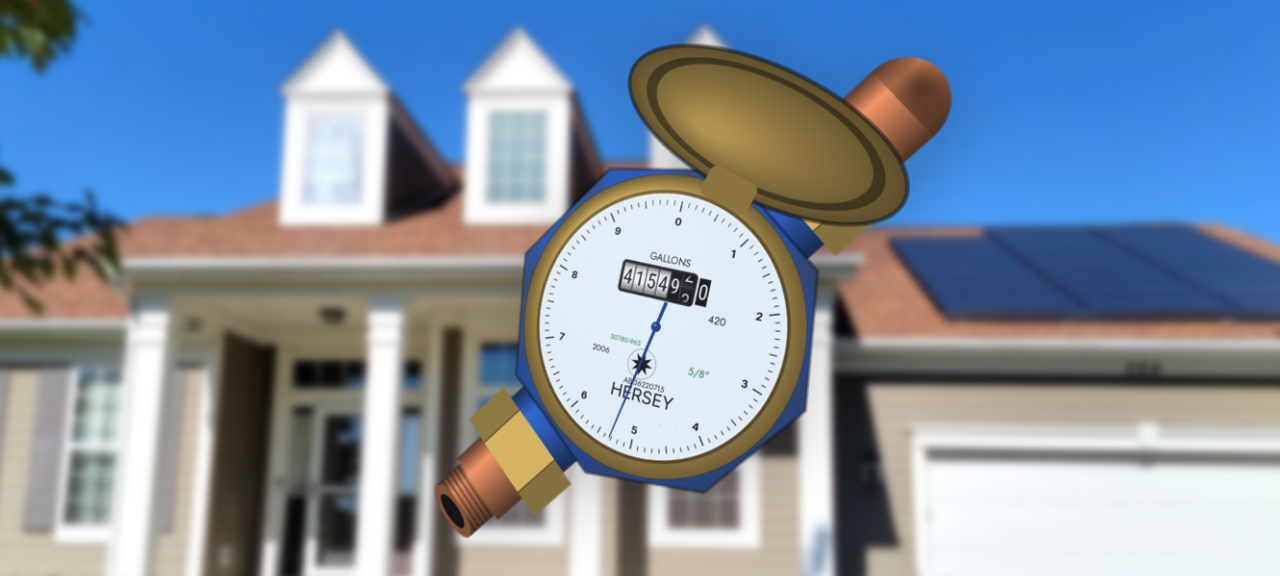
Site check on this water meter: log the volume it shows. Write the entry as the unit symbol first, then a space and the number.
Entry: gal 4154925.3
